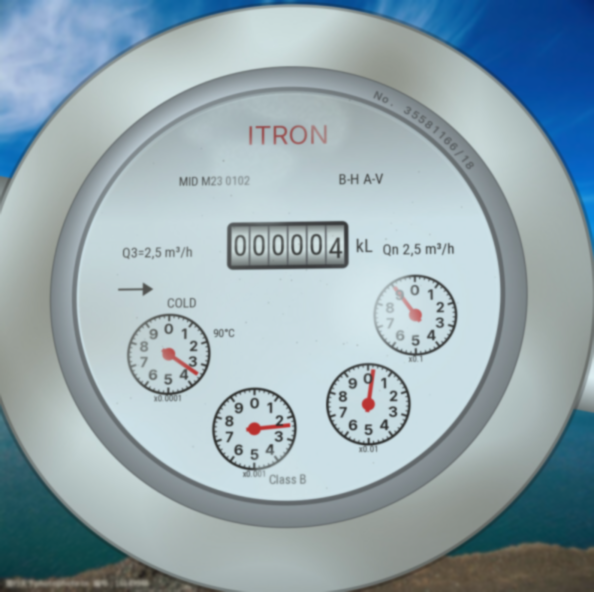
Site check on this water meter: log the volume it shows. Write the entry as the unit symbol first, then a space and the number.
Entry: kL 3.9023
